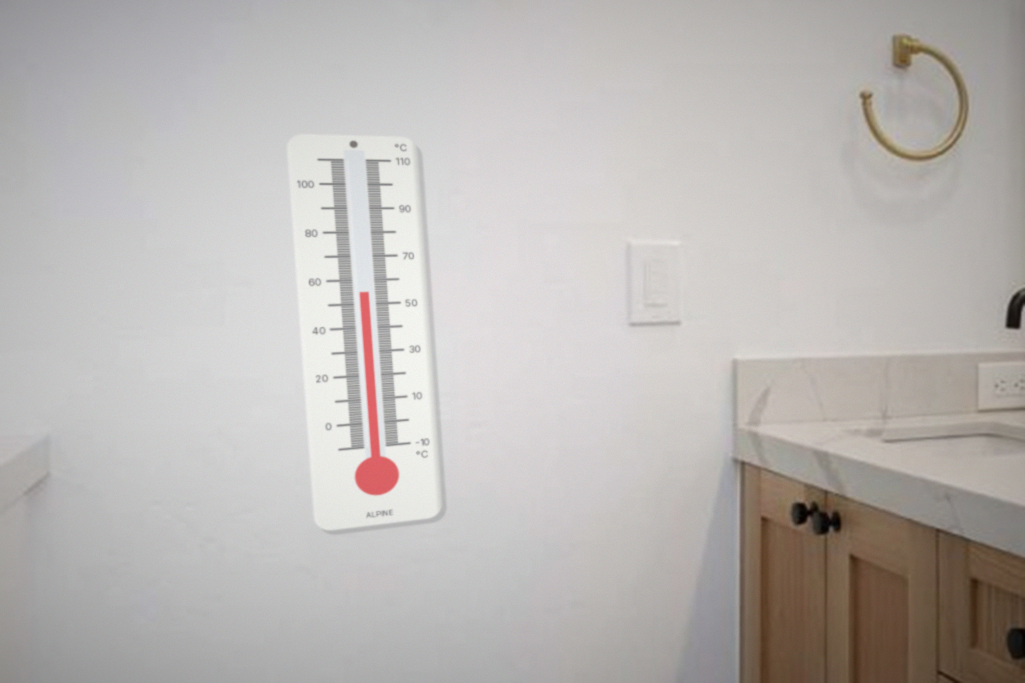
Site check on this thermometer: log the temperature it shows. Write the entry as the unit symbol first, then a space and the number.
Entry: °C 55
